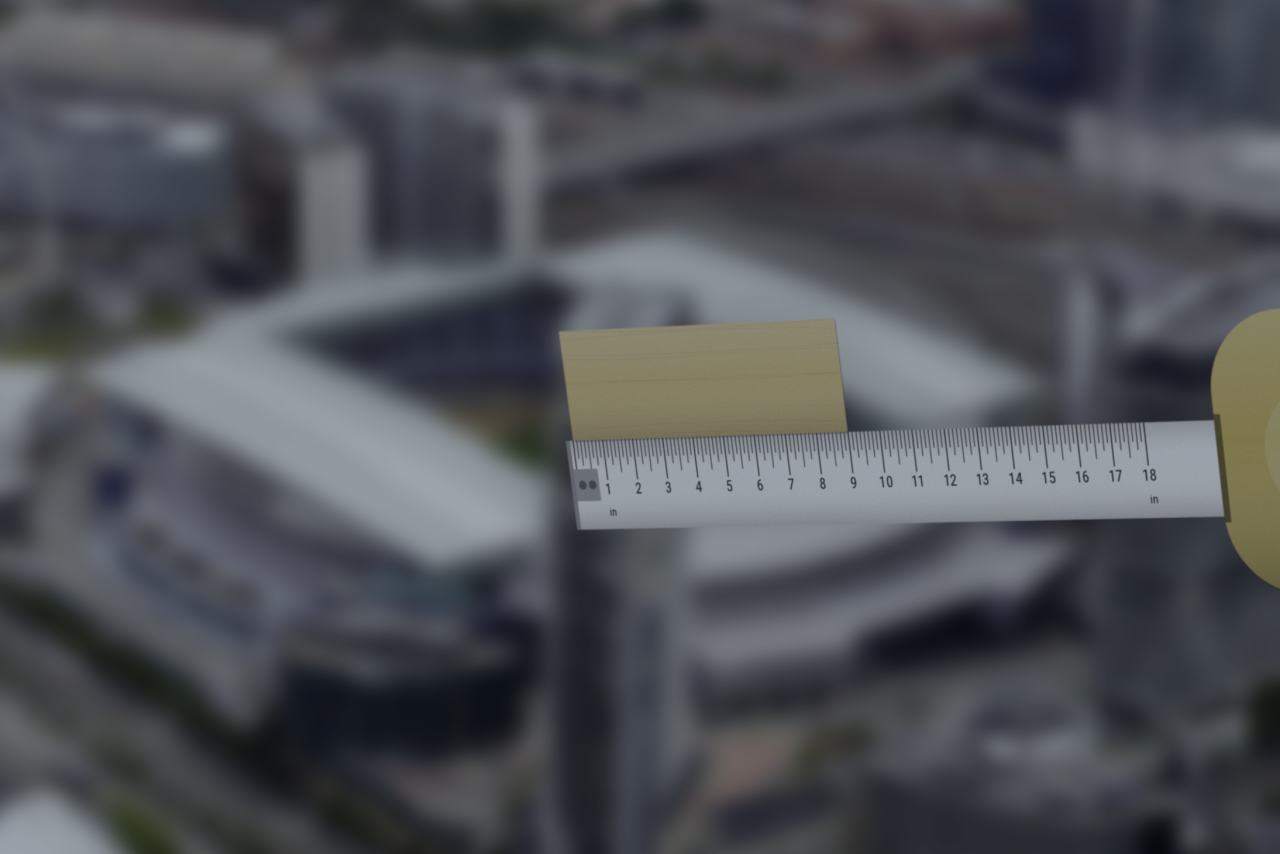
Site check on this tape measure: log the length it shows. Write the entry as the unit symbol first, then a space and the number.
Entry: in 9
